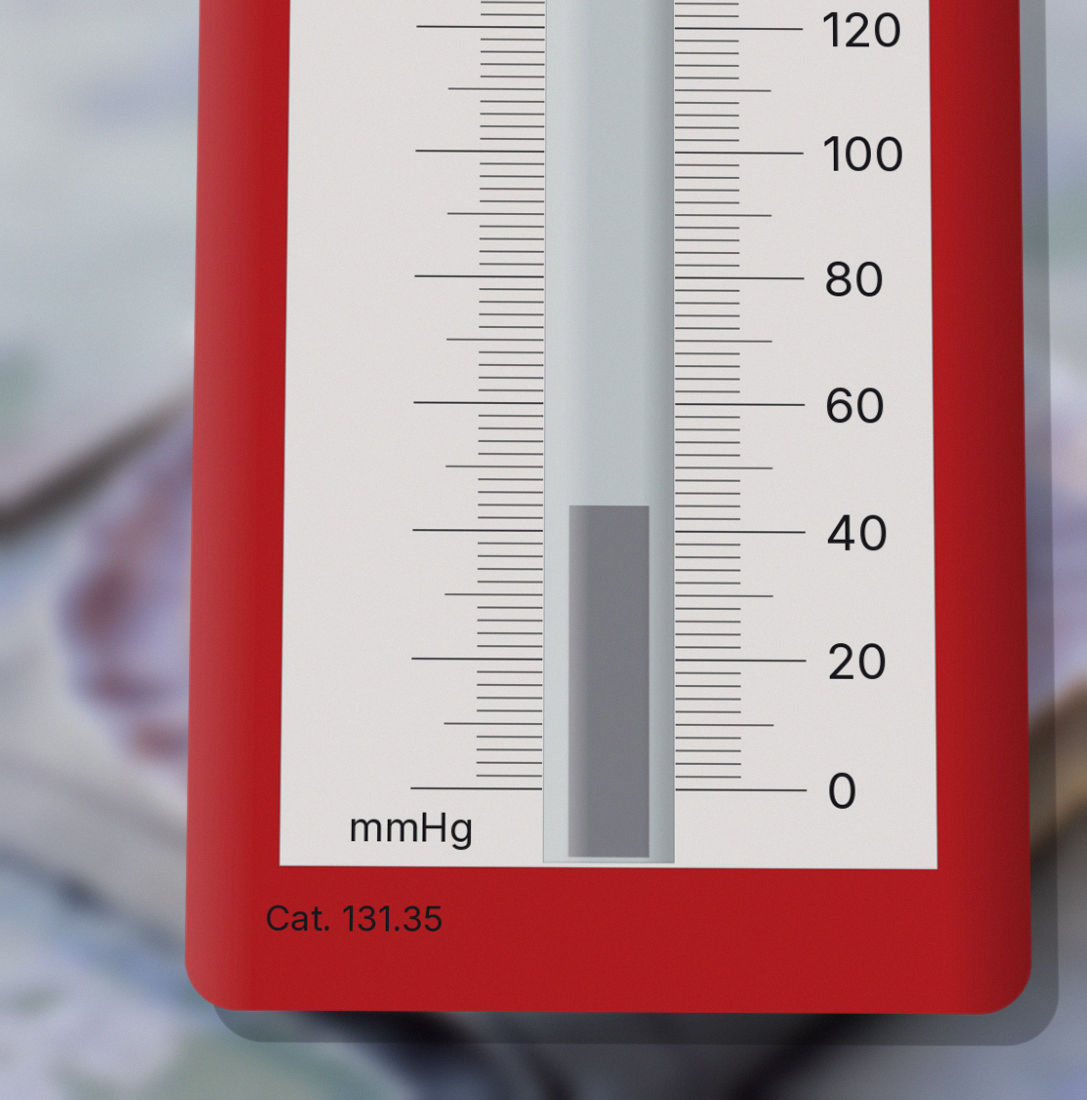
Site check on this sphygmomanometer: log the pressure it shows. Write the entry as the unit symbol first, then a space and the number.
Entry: mmHg 44
